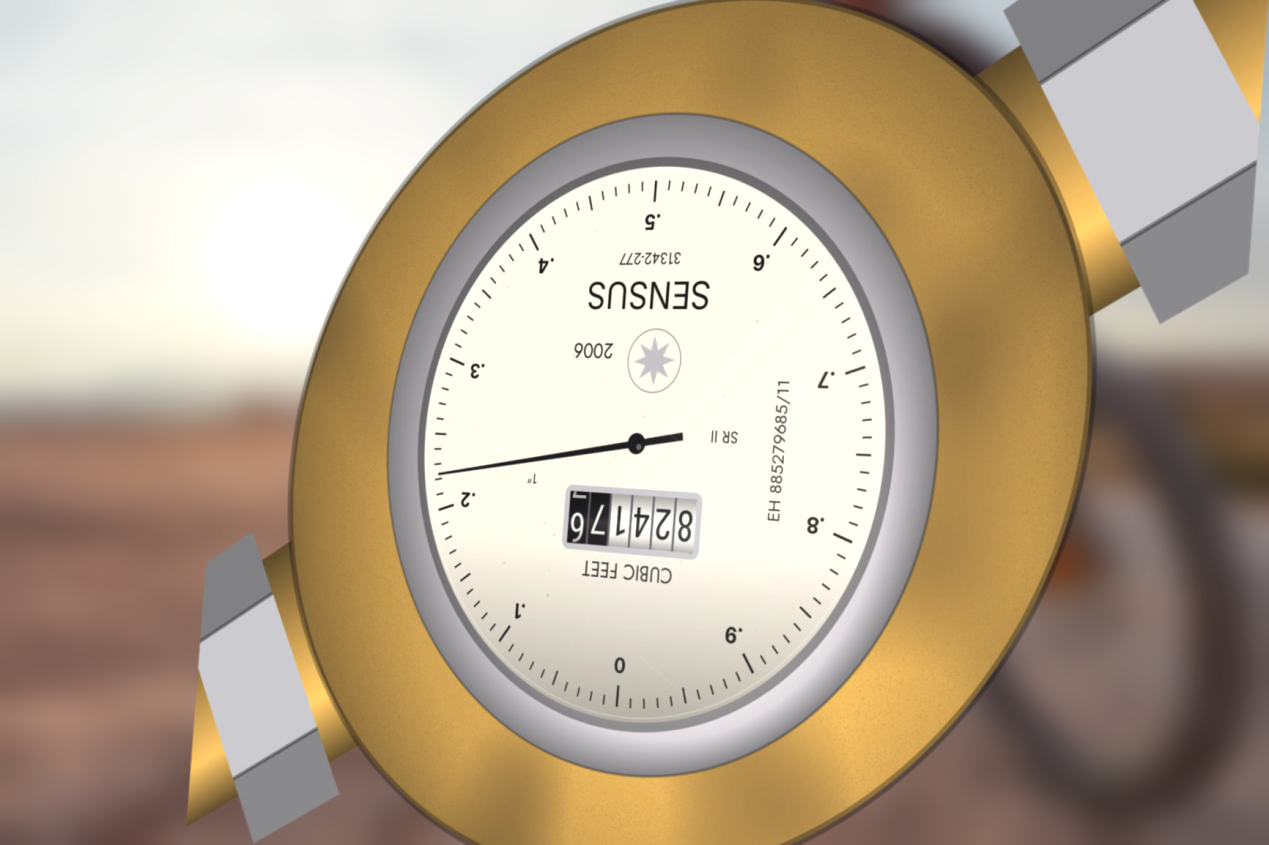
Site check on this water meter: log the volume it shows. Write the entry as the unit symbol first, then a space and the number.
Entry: ft³ 824176.22
